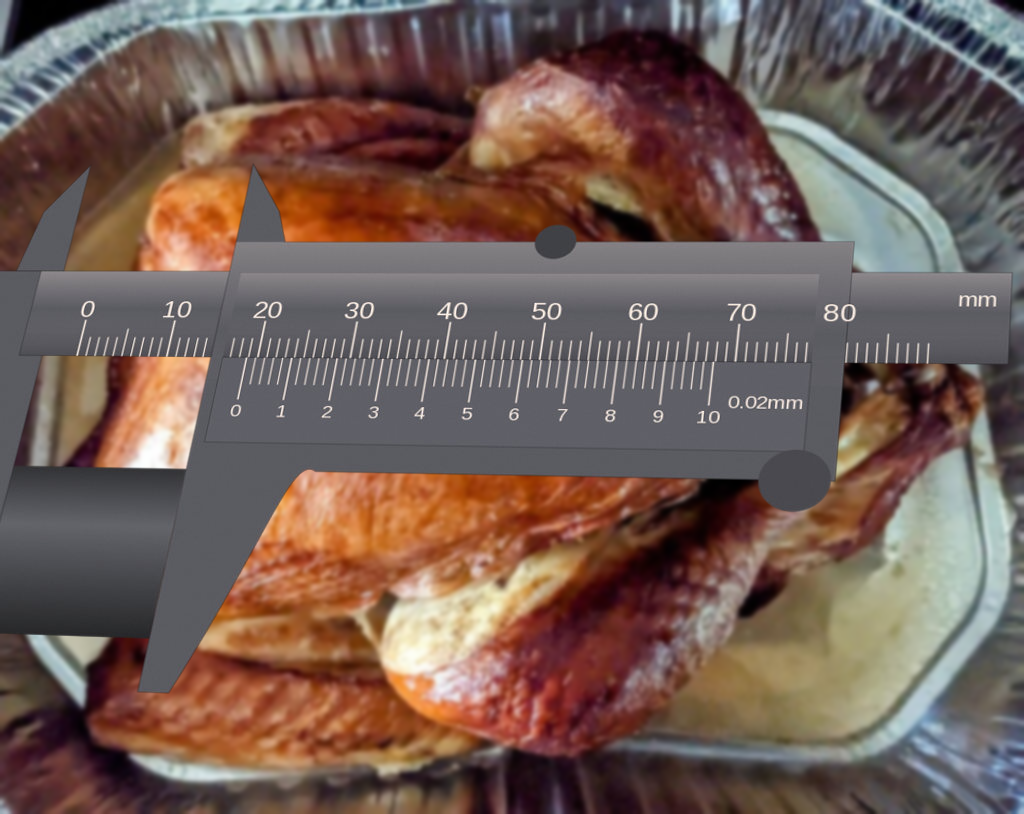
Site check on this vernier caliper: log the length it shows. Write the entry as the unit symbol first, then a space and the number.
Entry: mm 18.8
